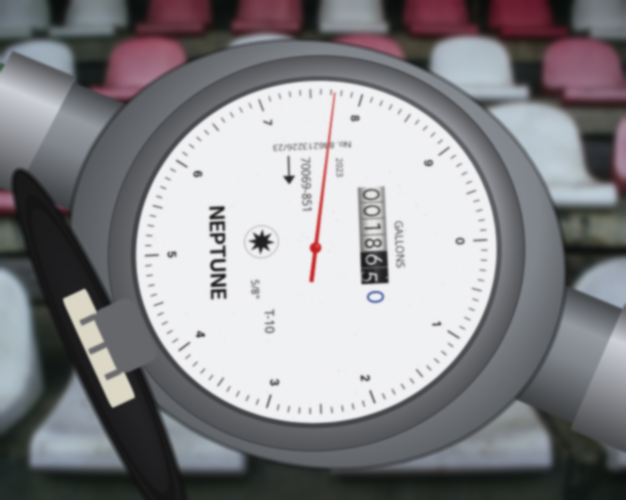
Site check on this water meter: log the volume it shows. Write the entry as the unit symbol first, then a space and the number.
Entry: gal 18647.7
